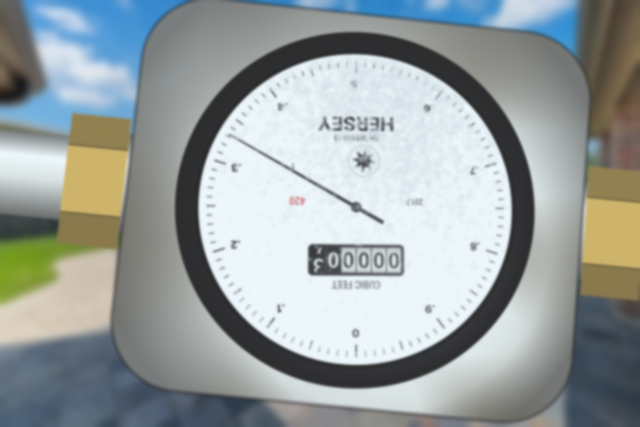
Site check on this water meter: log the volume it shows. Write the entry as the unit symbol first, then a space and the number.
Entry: ft³ 3.33
